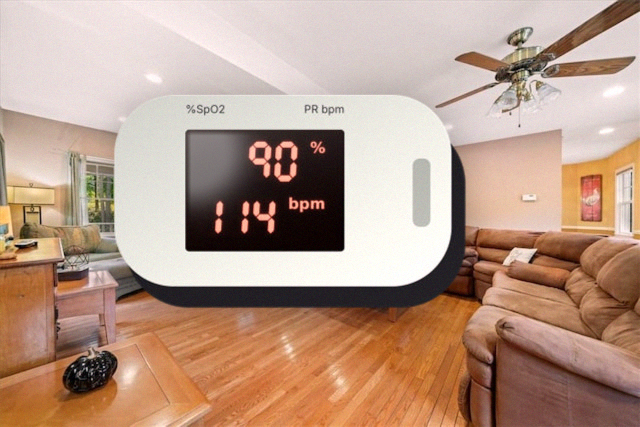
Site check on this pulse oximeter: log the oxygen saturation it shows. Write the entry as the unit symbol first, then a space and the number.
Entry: % 90
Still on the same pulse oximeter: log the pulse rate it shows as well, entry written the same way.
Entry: bpm 114
